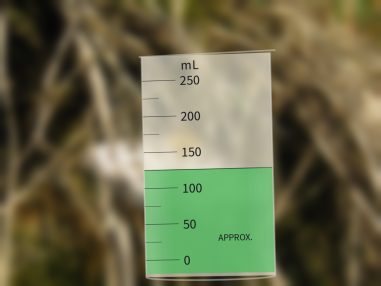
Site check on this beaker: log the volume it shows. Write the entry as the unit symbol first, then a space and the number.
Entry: mL 125
